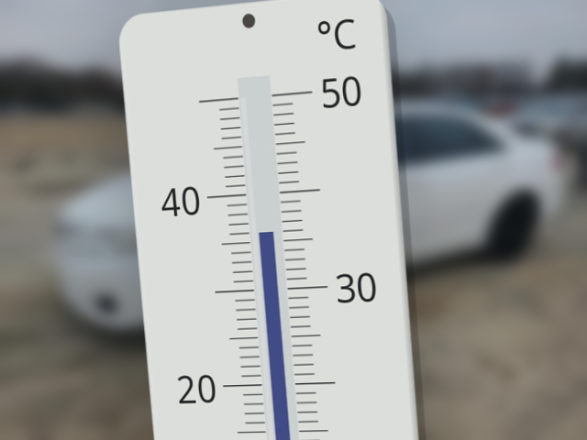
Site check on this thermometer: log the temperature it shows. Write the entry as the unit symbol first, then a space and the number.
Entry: °C 36
